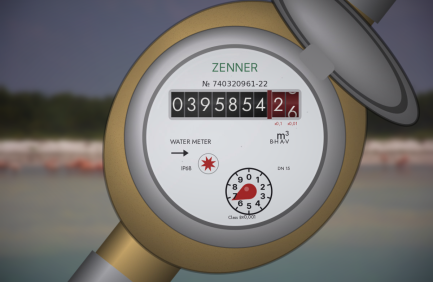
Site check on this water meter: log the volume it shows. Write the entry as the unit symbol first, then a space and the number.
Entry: m³ 395854.256
